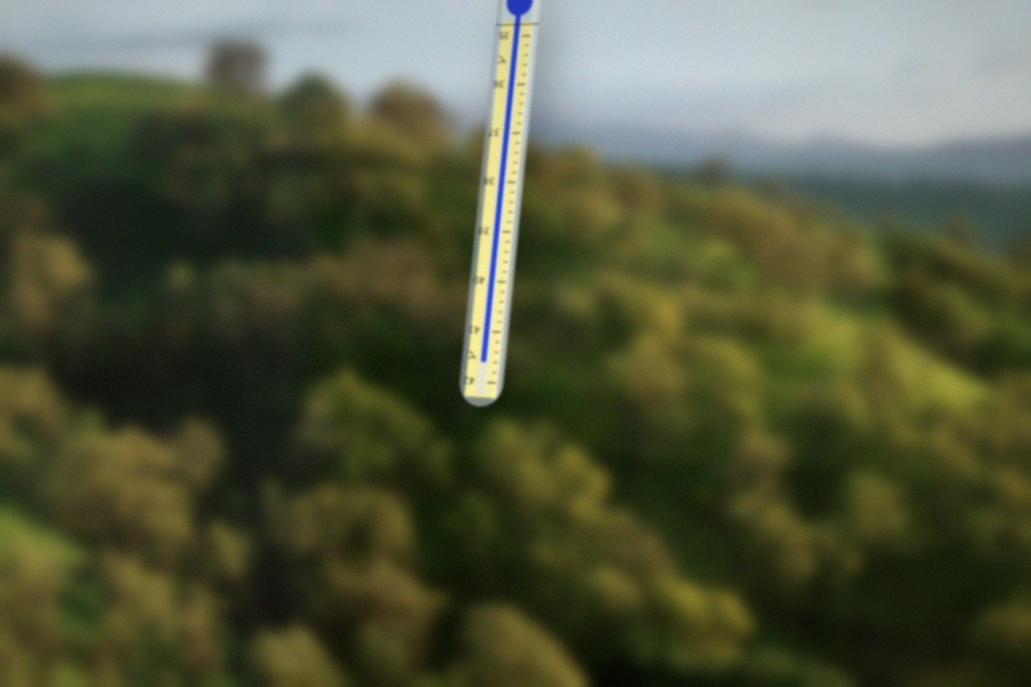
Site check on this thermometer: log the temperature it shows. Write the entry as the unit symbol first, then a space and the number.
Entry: °C 41.6
